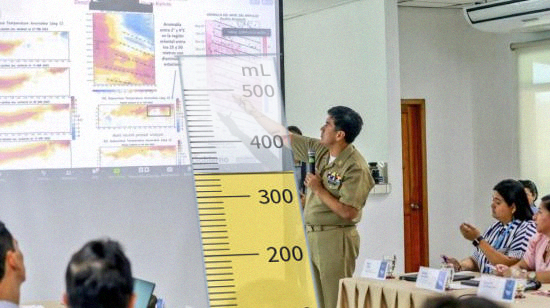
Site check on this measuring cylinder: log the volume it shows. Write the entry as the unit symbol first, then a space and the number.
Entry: mL 340
